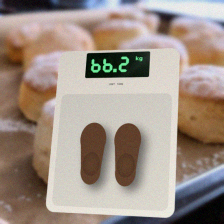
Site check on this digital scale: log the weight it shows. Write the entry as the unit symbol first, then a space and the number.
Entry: kg 66.2
